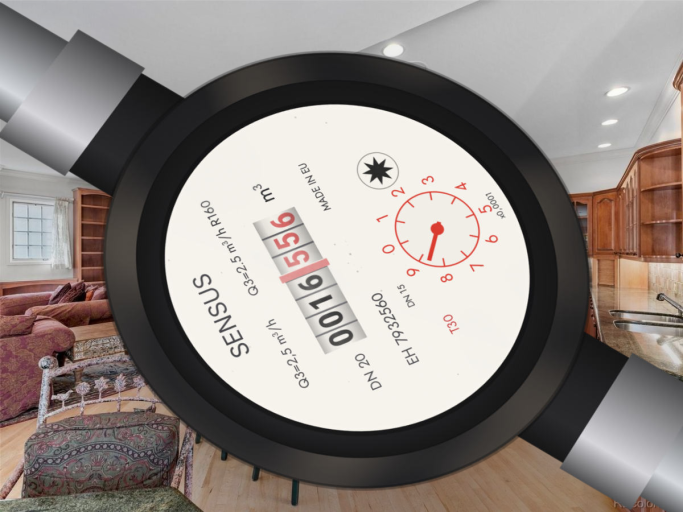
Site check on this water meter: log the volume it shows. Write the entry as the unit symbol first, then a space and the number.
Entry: m³ 16.5558
